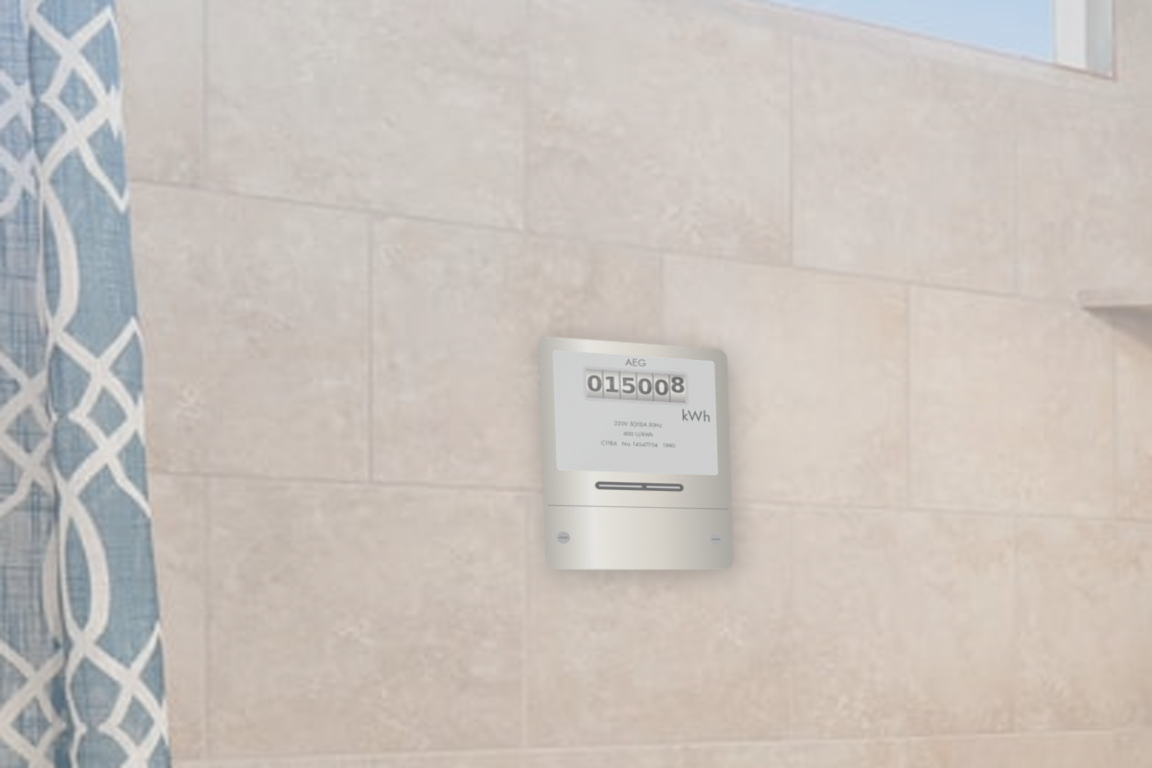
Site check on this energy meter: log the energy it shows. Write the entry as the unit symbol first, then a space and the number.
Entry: kWh 15008
